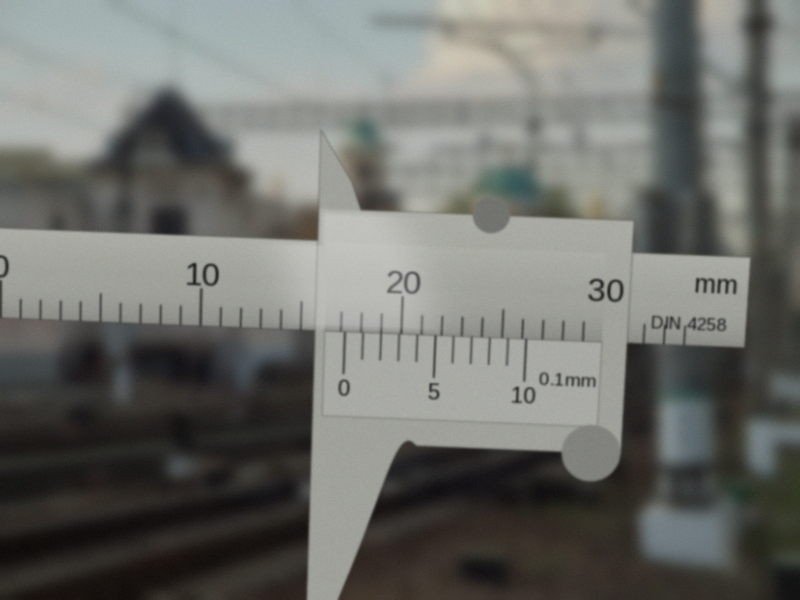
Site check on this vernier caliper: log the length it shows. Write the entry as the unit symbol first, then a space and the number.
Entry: mm 17.2
